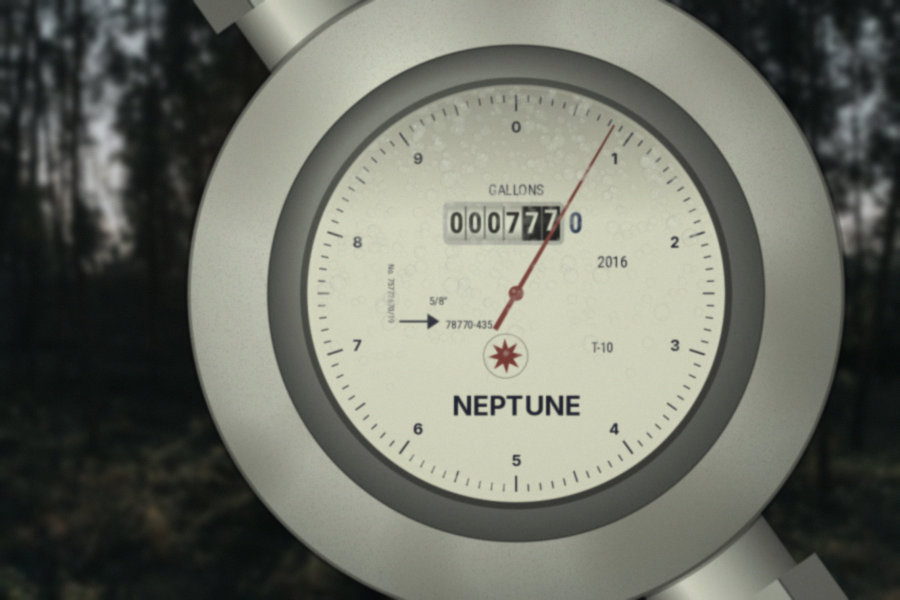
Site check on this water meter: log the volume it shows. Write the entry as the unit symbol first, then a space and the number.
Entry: gal 7770.8
